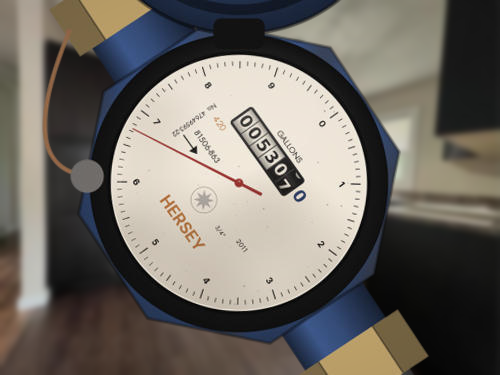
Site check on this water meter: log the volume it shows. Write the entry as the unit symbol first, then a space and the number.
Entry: gal 53066.7
